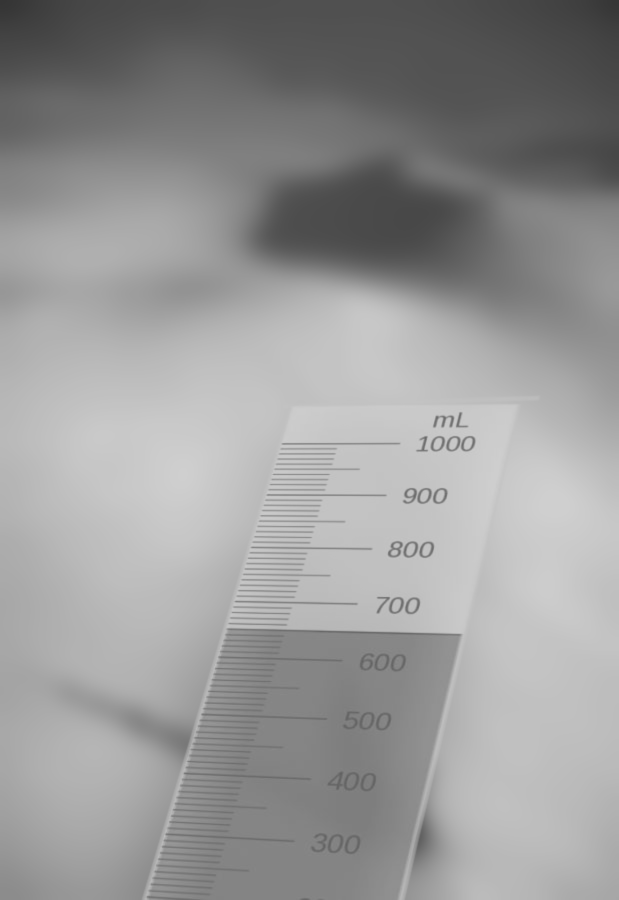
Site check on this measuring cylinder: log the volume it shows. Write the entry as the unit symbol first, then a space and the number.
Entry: mL 650
